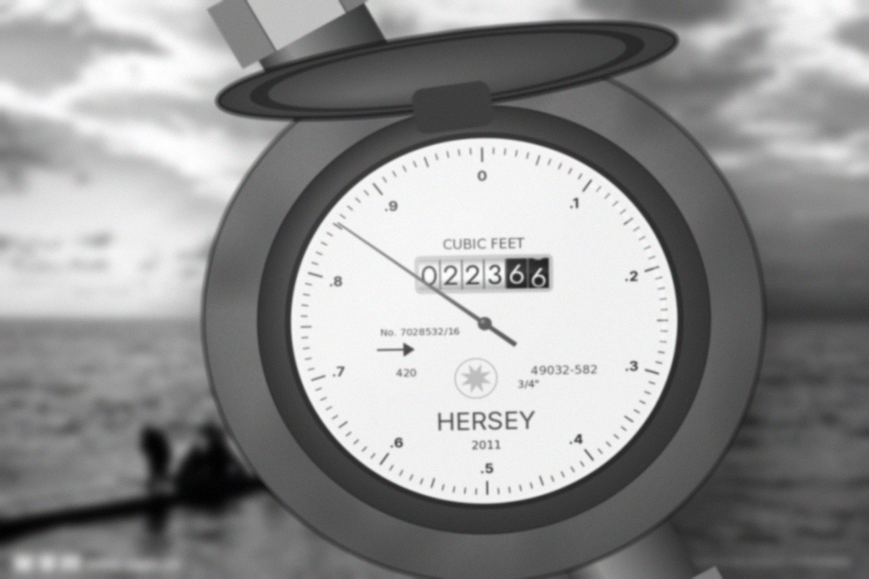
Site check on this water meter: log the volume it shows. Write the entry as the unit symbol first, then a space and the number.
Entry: ft³ 22365.85
